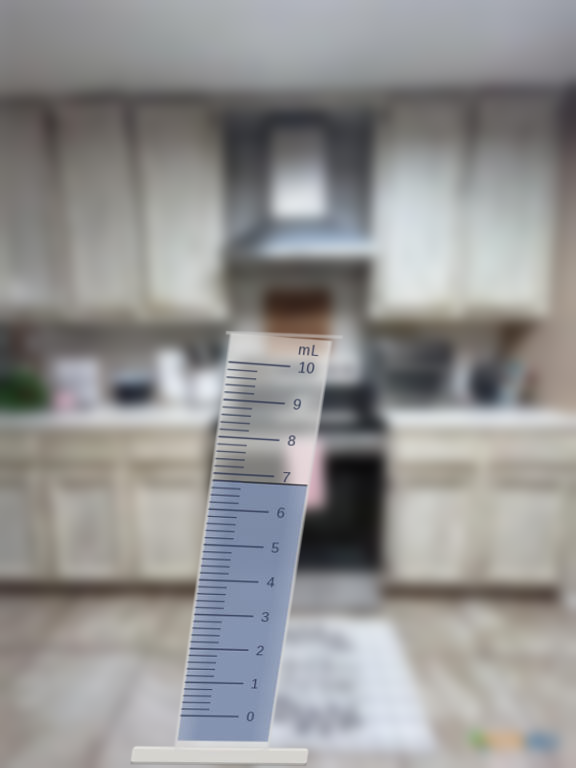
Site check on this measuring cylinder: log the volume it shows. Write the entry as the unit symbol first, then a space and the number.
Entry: mL 6.8
